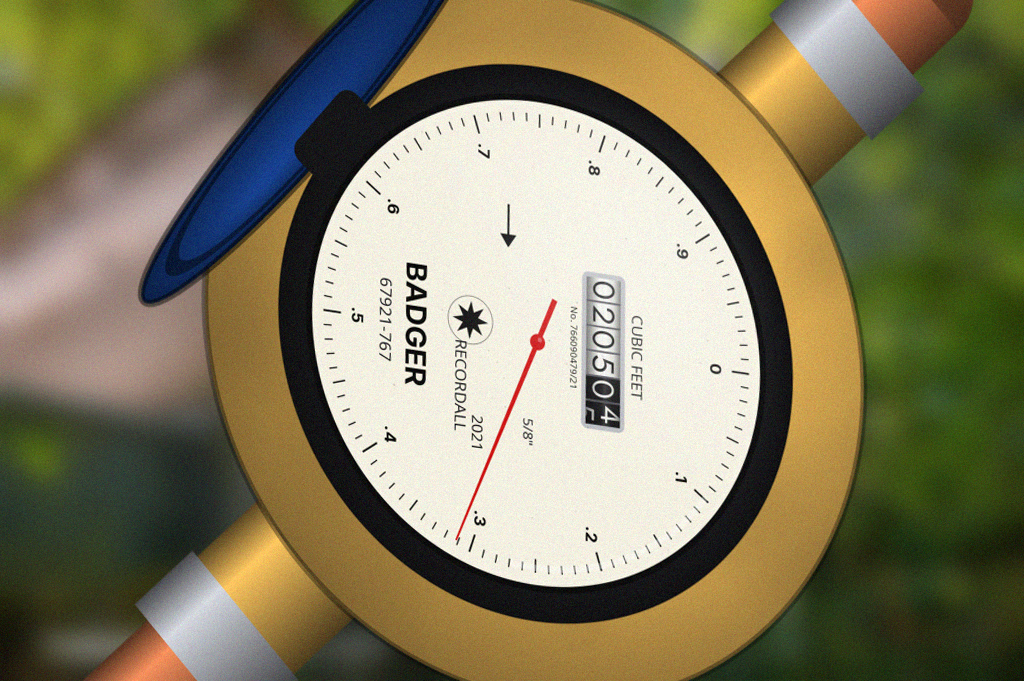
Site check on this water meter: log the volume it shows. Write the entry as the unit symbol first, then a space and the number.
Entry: ft³ 20504.31
